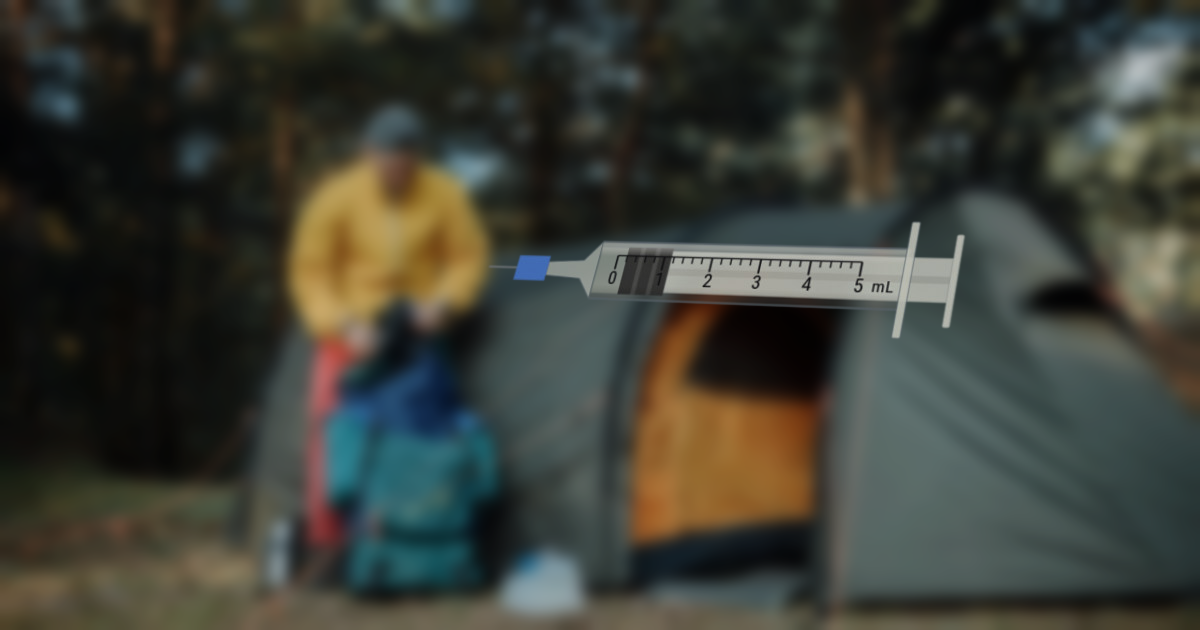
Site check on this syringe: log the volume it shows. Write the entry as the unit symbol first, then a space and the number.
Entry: mL 0.2
